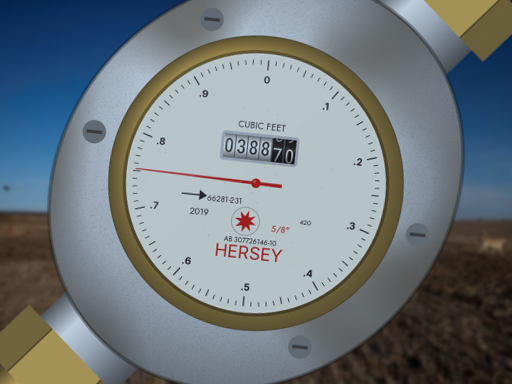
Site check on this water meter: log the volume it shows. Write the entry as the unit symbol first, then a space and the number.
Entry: ft³ 38869.75
